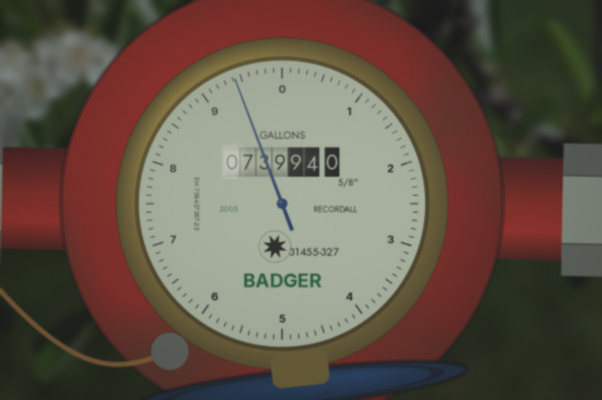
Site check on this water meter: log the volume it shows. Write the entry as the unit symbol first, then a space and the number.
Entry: gal 739939.4
